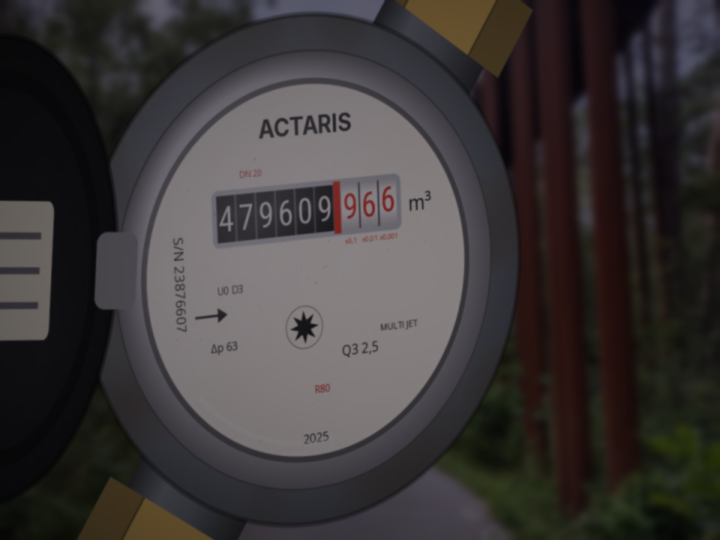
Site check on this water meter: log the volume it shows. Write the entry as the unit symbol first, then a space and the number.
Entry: m³ 479609.966
